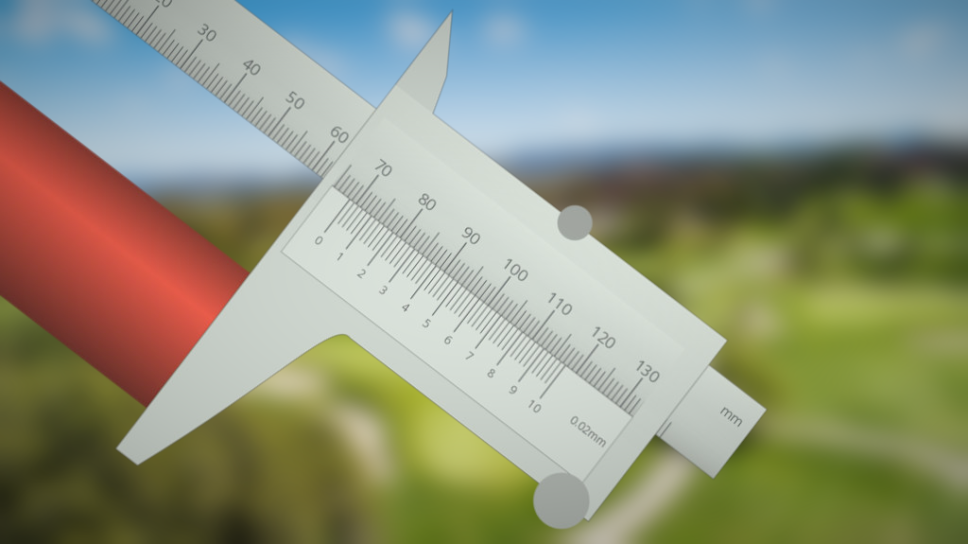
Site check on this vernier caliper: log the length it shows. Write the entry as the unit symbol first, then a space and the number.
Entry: mm 68.6
